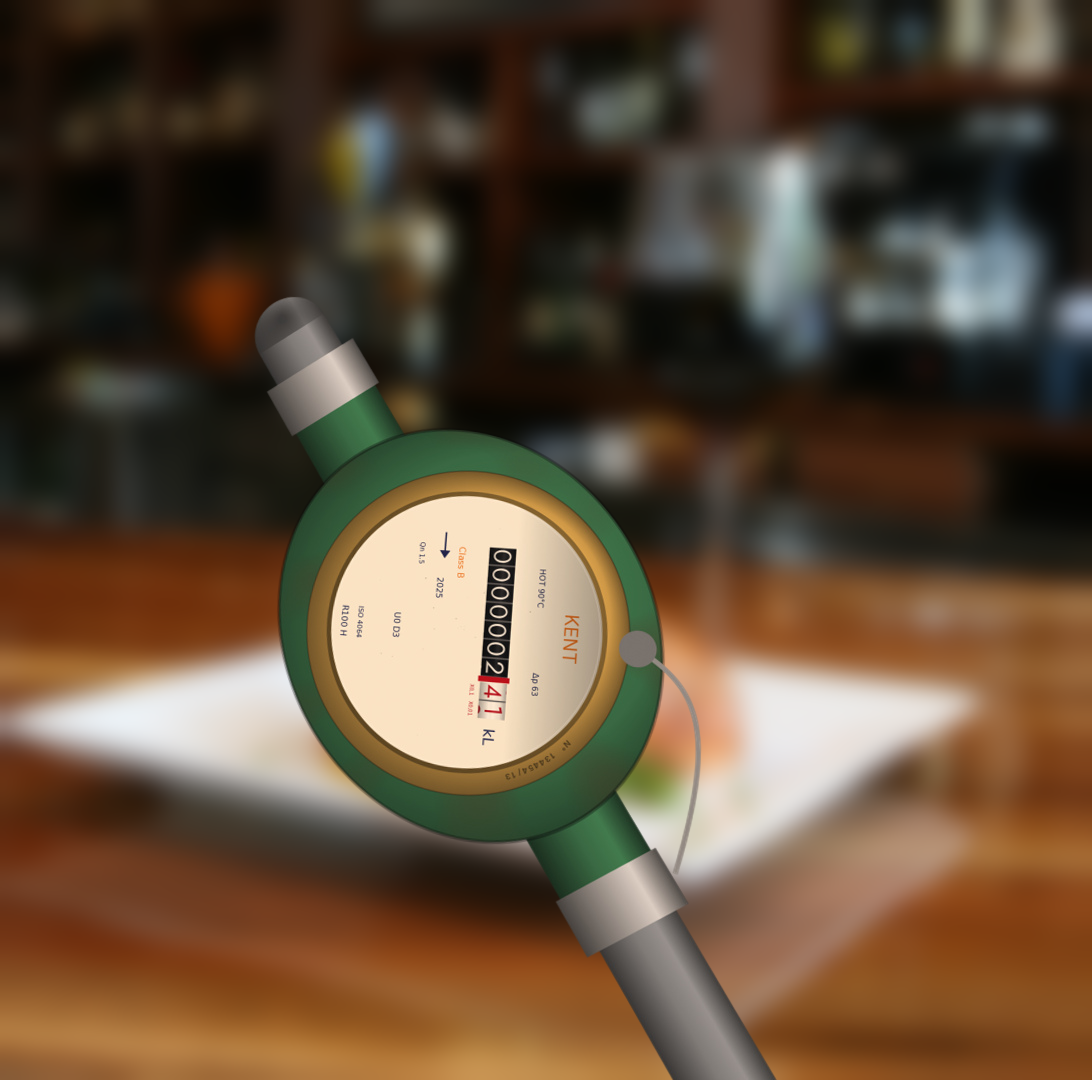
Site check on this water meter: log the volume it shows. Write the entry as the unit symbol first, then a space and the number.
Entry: kL 2.41
